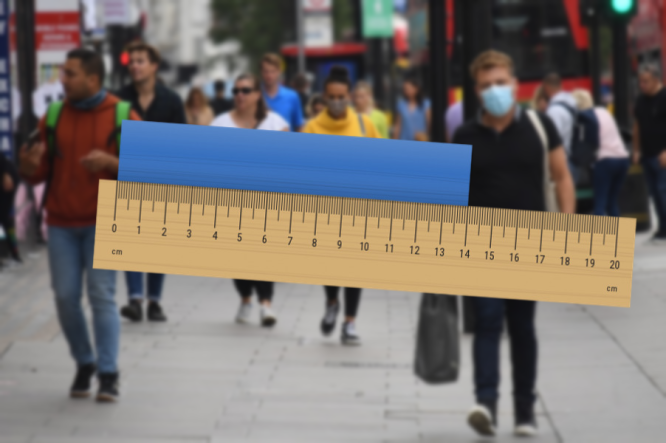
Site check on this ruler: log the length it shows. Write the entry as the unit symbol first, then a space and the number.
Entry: cm 14
